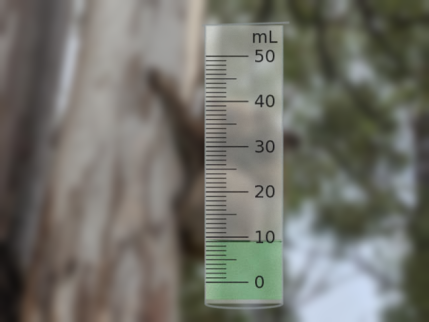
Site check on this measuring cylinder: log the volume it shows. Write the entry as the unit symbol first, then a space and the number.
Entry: mL 9
